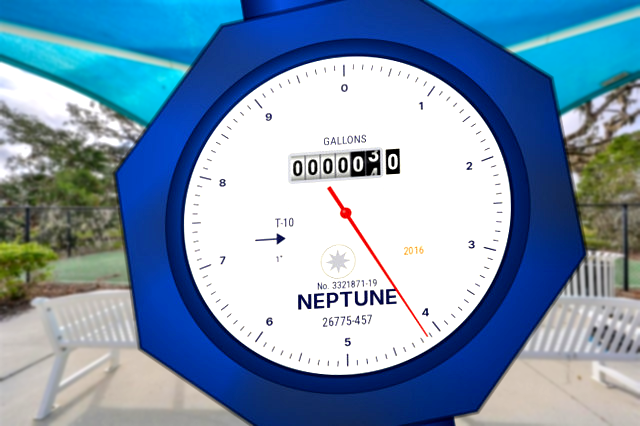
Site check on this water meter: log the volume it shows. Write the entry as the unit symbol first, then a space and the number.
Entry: gal 34.1
